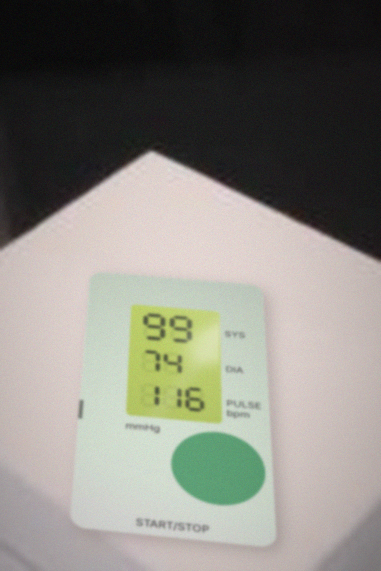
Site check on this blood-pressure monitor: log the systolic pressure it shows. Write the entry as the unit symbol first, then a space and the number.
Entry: mmHg 99
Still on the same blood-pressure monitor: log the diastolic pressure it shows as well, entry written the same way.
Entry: mmHg 74
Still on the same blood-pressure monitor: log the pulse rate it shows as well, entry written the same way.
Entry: bpm 116
